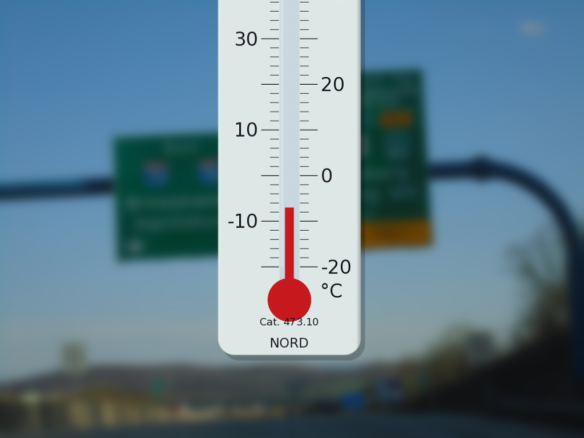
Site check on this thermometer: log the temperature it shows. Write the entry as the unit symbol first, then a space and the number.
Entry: °C -7
